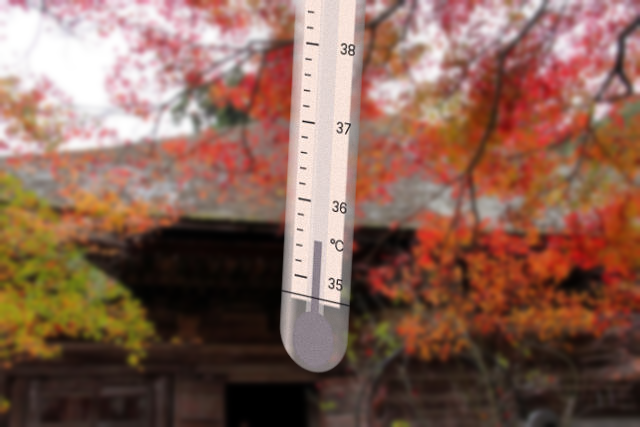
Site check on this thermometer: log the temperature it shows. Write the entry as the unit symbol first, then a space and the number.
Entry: °C 35.5
